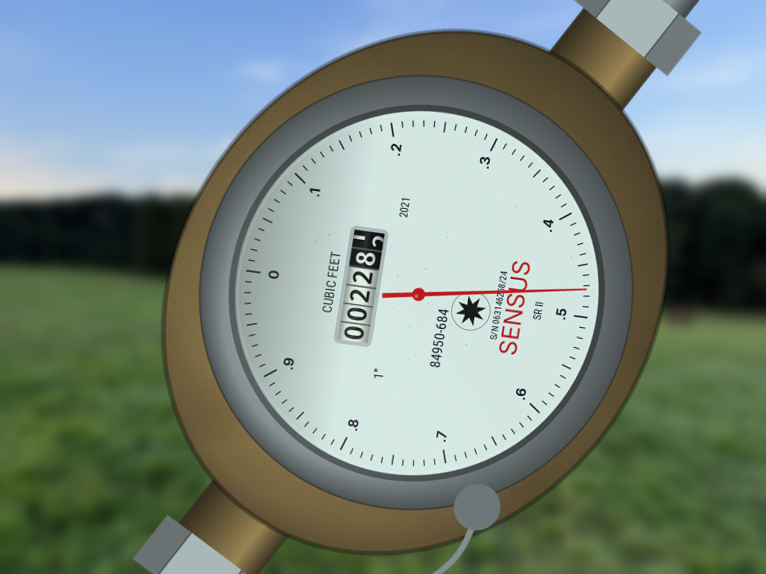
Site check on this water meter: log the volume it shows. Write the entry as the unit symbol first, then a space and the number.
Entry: ft³ 2281.47
